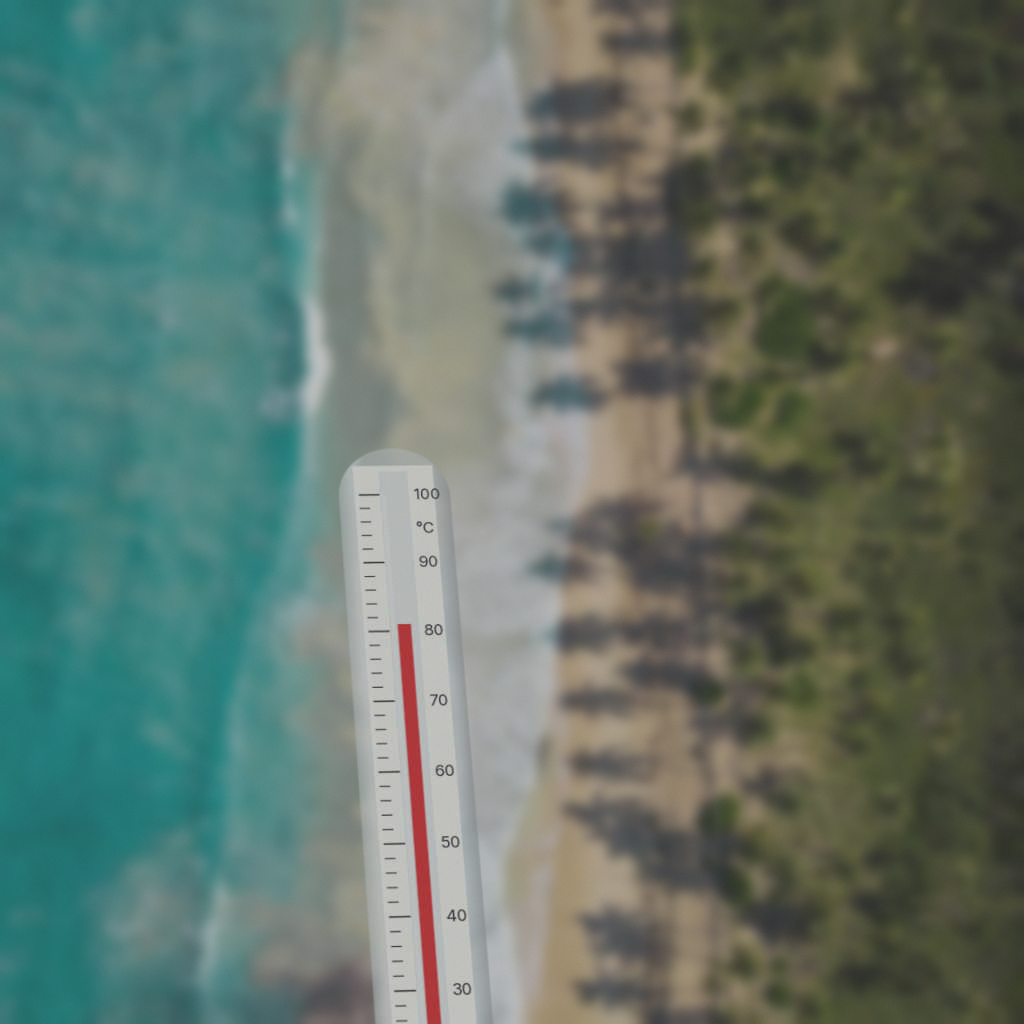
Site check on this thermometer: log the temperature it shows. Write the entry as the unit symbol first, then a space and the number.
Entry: °C 81
